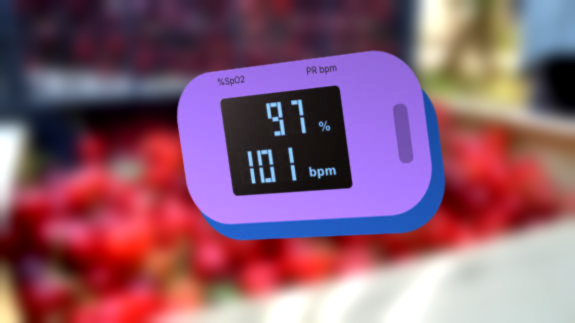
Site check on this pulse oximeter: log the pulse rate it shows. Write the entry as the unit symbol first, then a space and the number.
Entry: bpm 101
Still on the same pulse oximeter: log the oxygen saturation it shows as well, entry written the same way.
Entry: % 97
